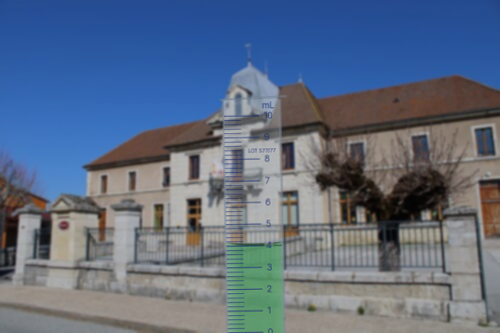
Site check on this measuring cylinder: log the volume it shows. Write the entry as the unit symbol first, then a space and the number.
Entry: mL 4
